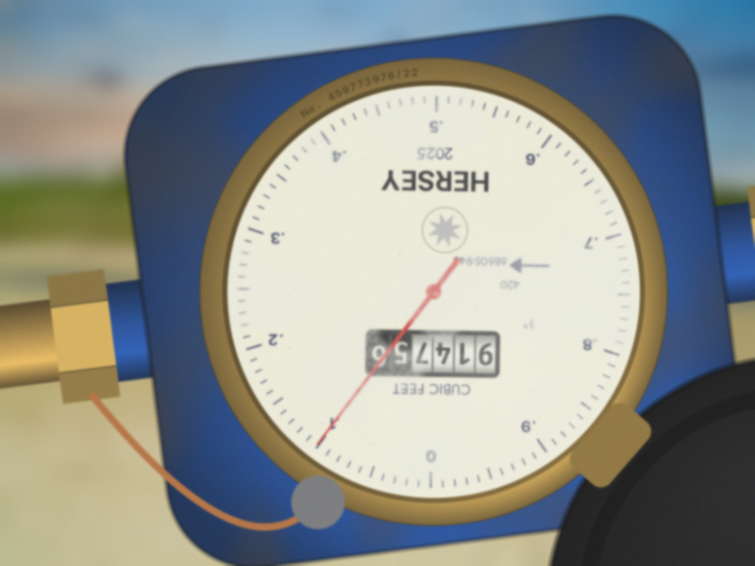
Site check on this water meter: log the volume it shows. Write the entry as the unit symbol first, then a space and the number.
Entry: ft³ 914756.10
